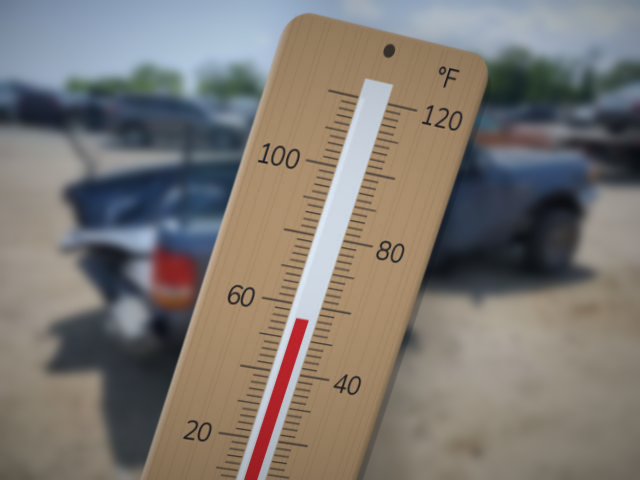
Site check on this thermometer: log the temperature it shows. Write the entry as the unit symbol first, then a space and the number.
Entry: °F 56
